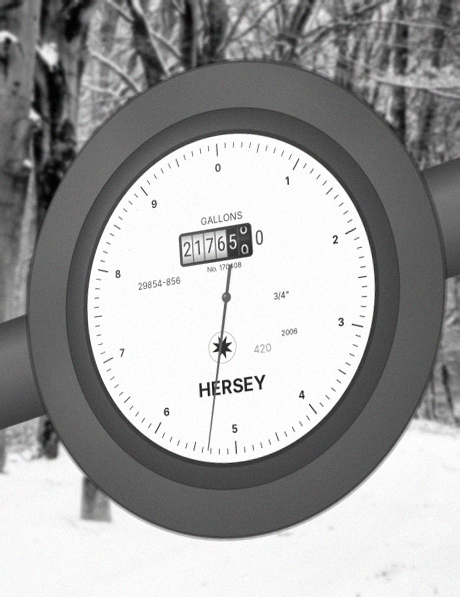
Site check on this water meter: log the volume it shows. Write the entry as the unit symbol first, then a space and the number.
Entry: gal 2176585.3
